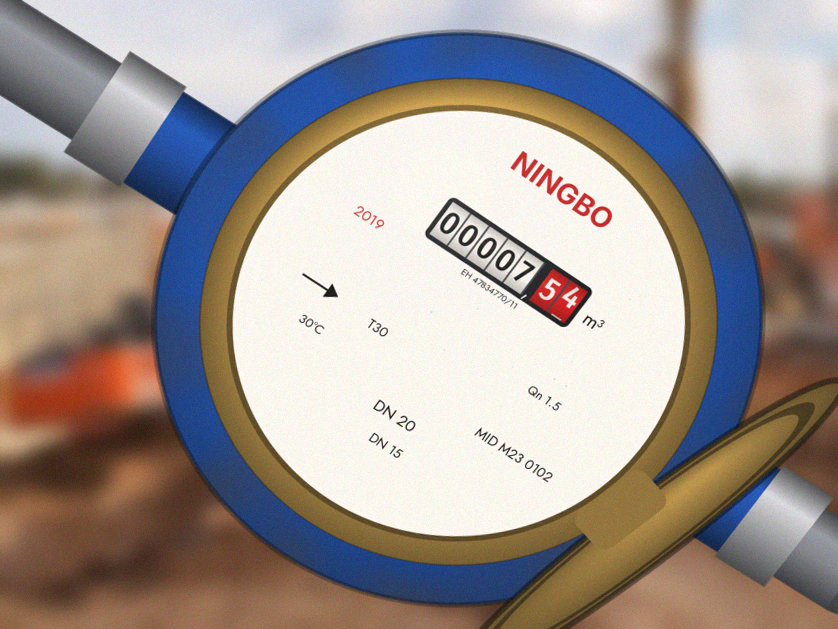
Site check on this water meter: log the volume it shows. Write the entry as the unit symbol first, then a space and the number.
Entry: m³ 7.54
